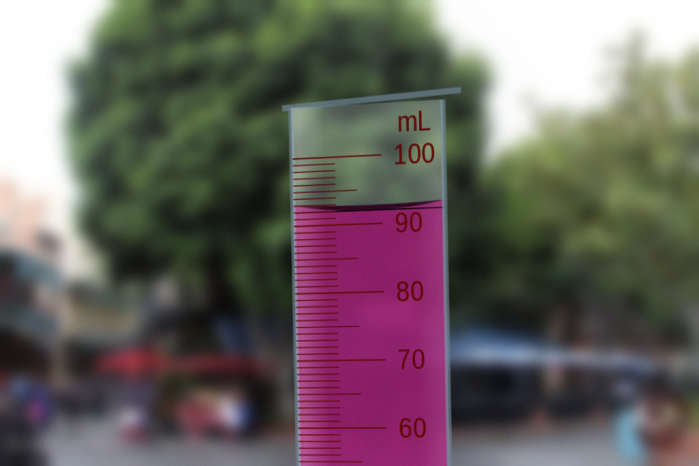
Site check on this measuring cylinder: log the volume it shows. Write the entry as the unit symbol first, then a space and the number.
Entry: mL 92
